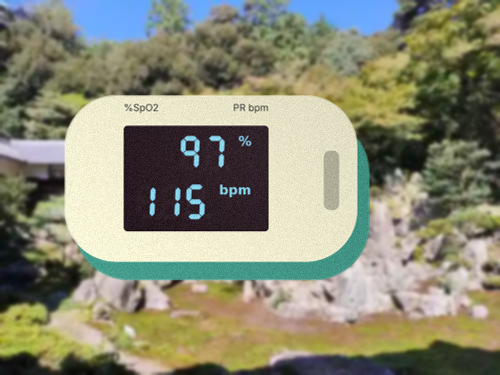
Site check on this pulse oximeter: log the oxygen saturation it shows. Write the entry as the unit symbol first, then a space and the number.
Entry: % 97
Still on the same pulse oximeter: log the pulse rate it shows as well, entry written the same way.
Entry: bpm 115
